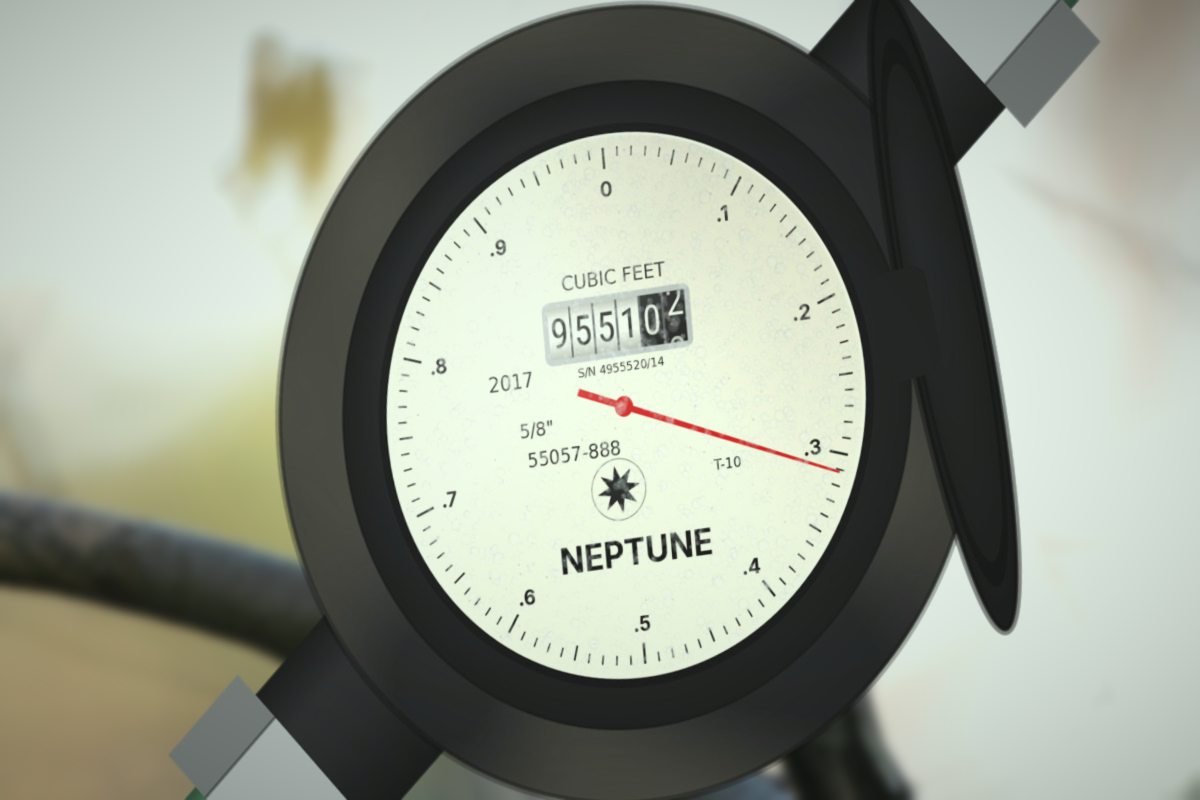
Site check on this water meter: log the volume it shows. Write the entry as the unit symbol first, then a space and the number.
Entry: ft³ 955102.31
